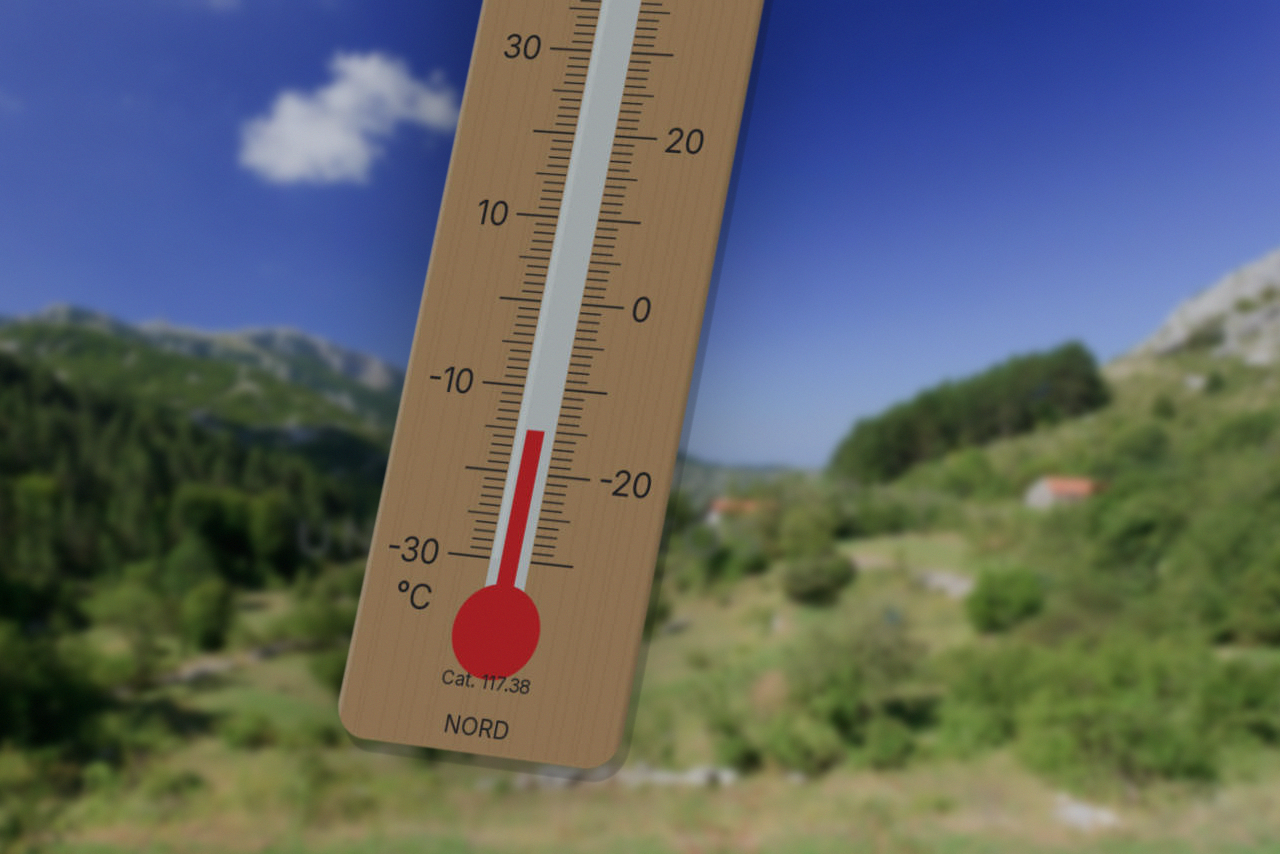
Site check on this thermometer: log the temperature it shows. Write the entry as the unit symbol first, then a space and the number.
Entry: °C -15
